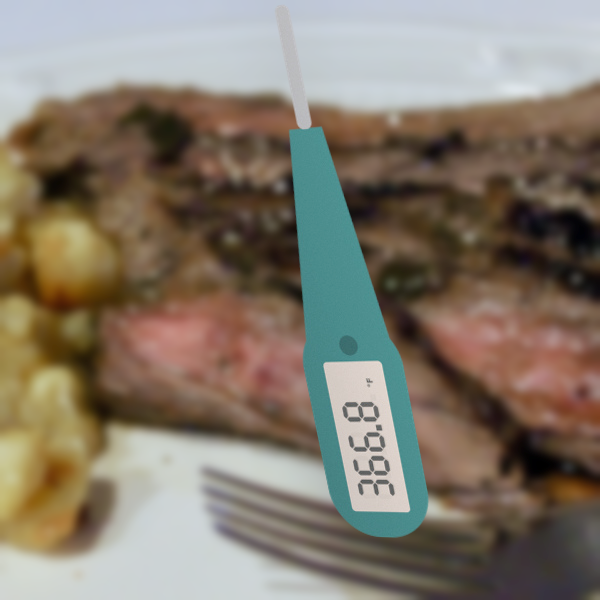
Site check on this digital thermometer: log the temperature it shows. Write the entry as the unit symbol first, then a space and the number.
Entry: °F 366.8
